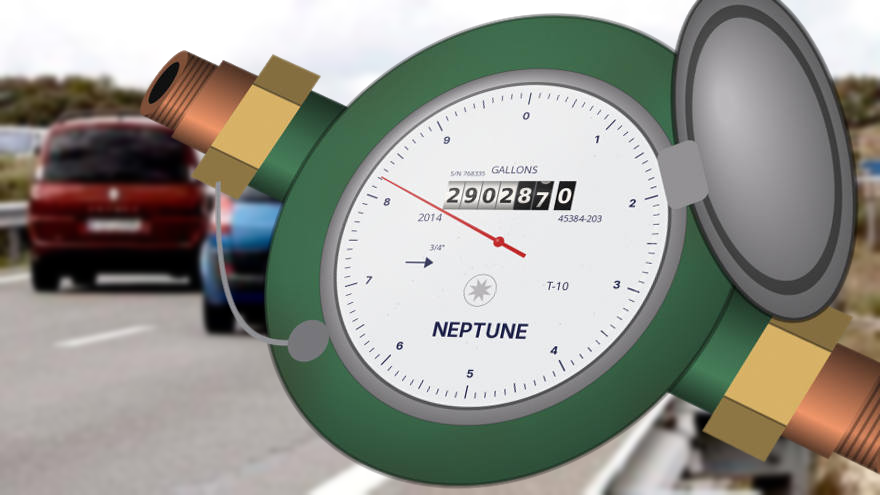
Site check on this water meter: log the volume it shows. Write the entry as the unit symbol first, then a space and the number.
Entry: gal 2902868.2
